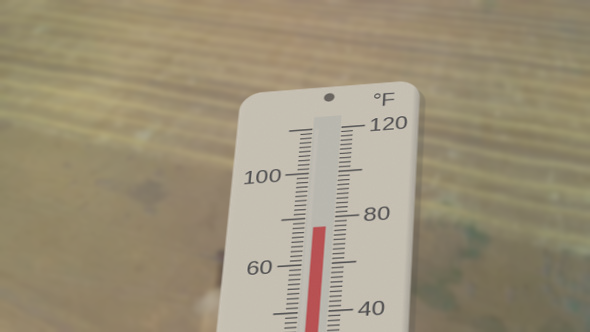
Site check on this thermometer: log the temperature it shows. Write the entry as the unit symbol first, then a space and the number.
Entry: °F 76
